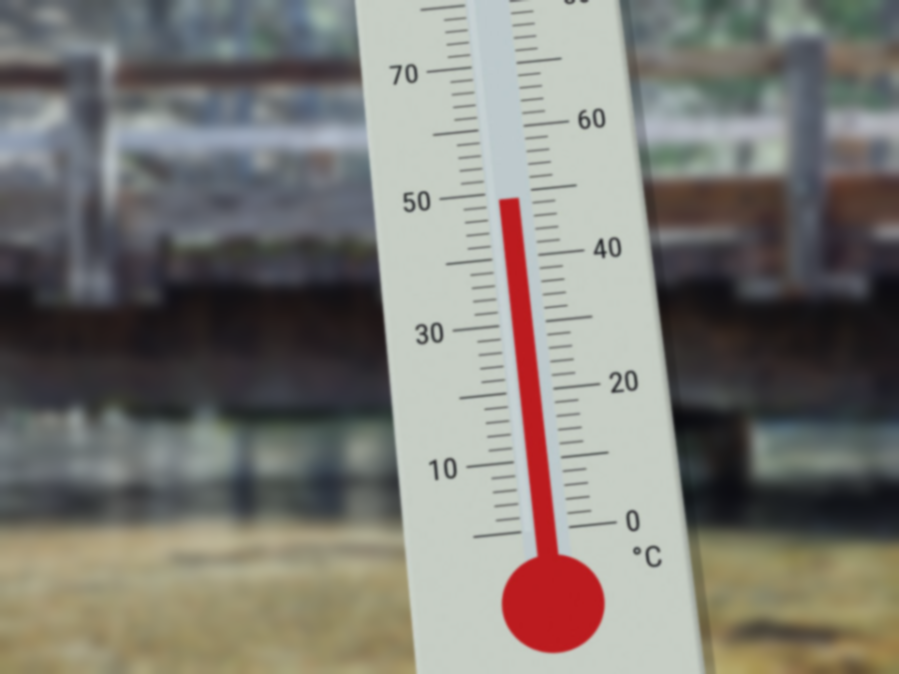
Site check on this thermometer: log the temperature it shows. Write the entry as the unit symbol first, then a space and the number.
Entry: °C 49
